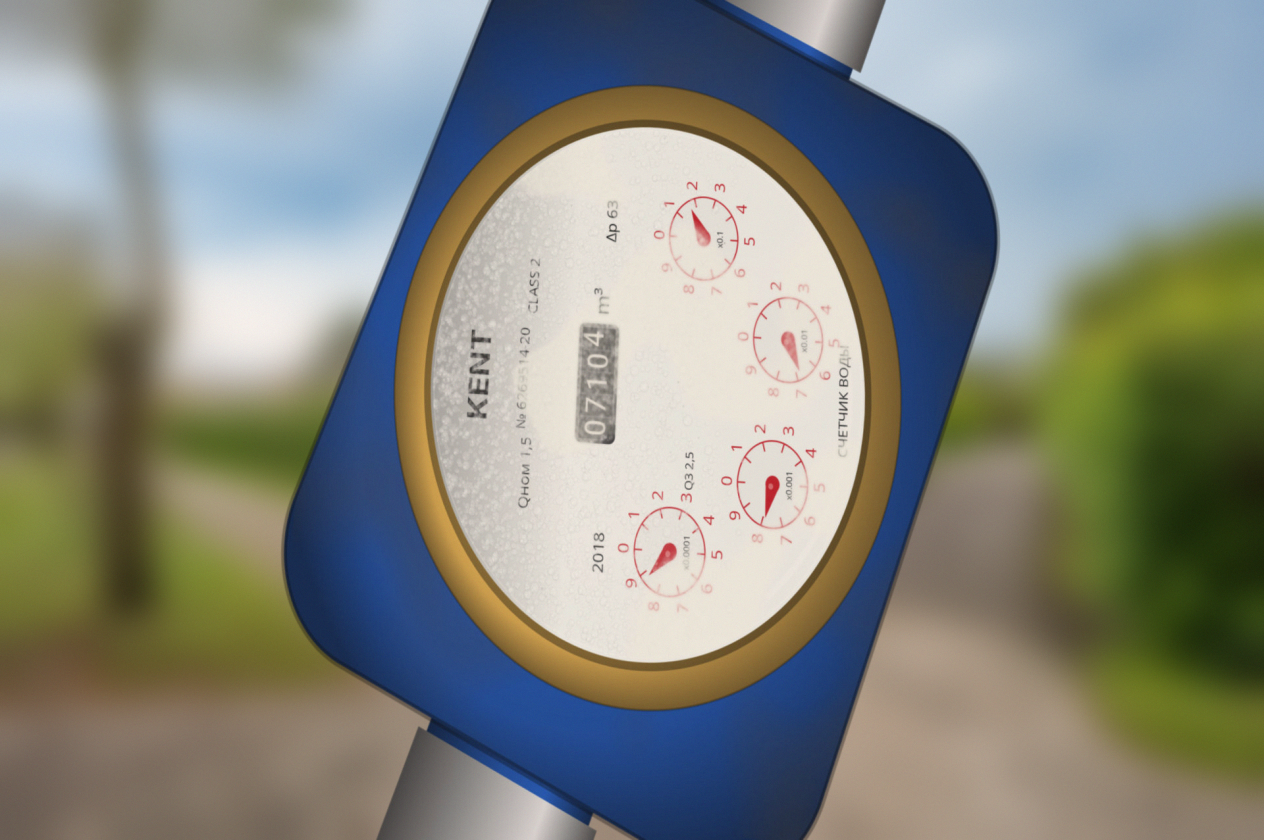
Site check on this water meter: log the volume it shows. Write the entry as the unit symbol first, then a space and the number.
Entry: m³ 7104.1678
